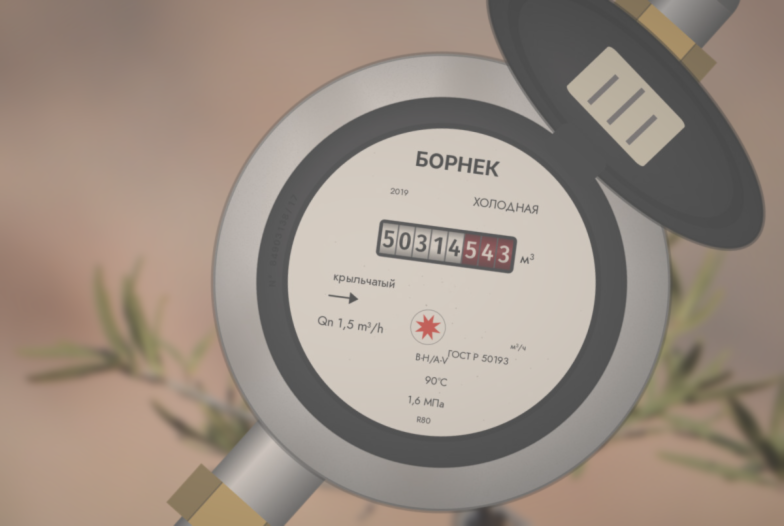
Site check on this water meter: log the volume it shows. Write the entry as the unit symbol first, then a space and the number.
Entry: m³ 50314.543
